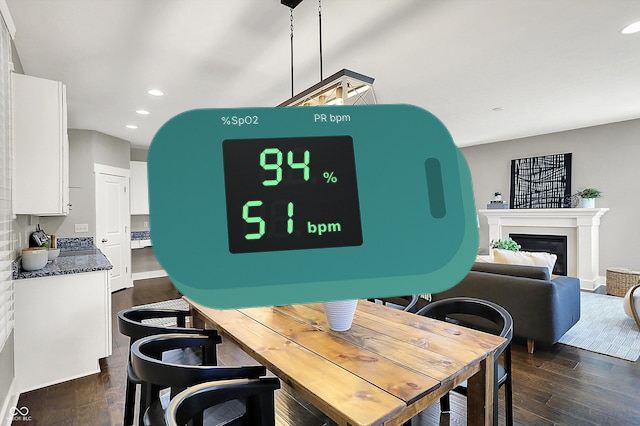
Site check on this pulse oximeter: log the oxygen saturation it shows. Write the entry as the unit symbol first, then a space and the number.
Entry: % 94
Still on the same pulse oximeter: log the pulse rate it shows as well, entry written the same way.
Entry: bpm 51
